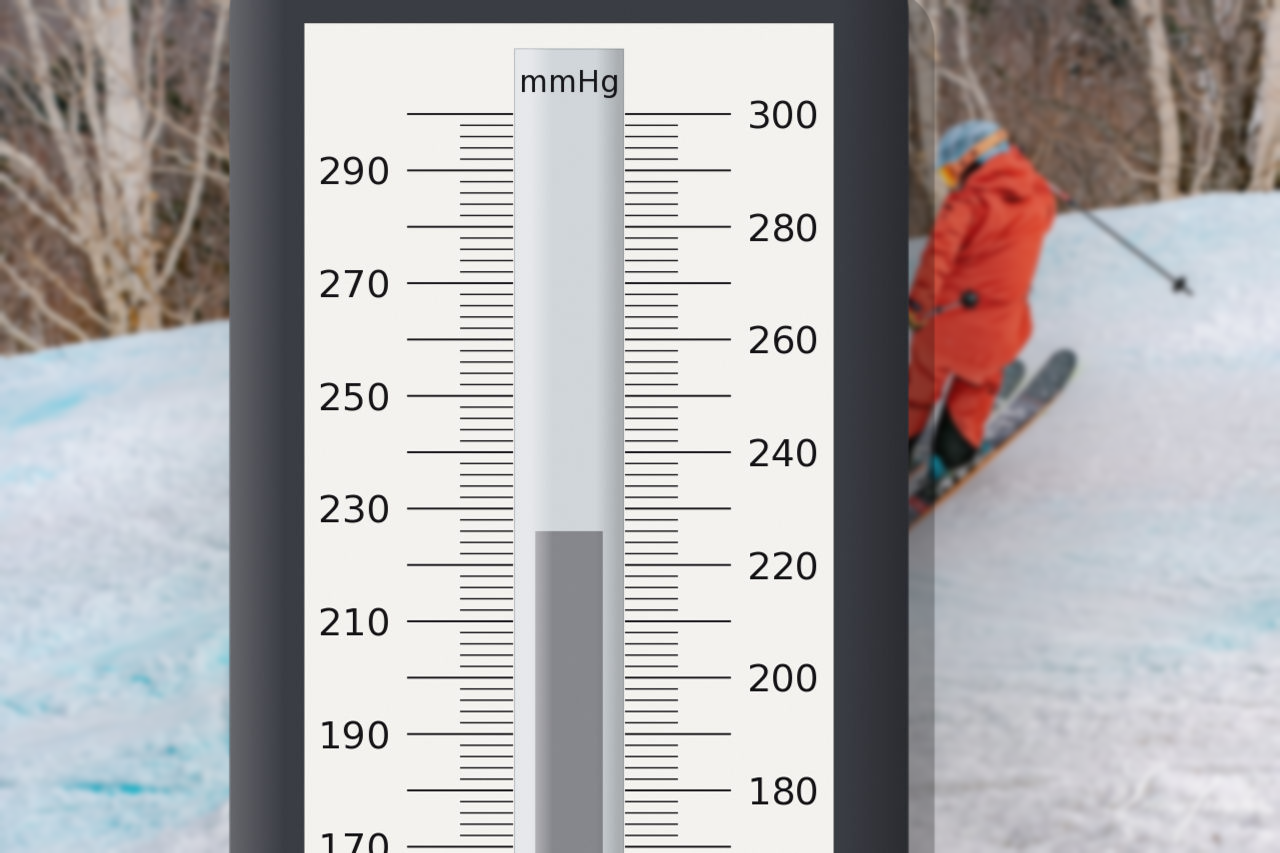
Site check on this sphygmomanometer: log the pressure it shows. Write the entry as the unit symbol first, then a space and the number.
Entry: mmHg 226
